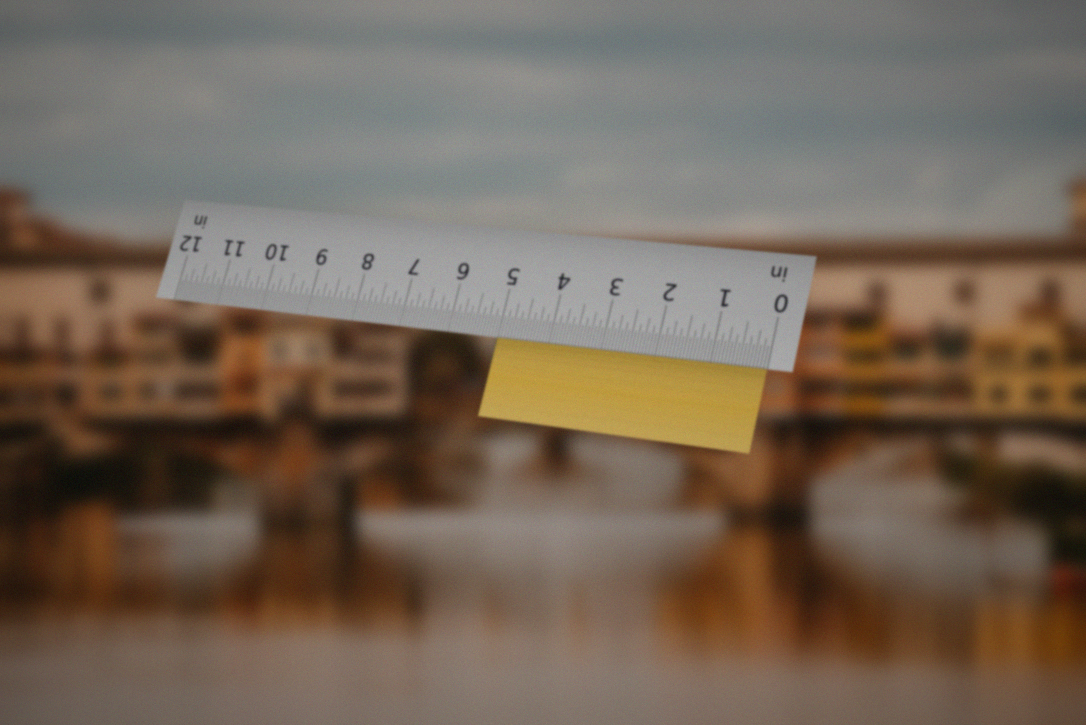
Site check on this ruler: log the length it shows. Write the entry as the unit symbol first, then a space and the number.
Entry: in 5
